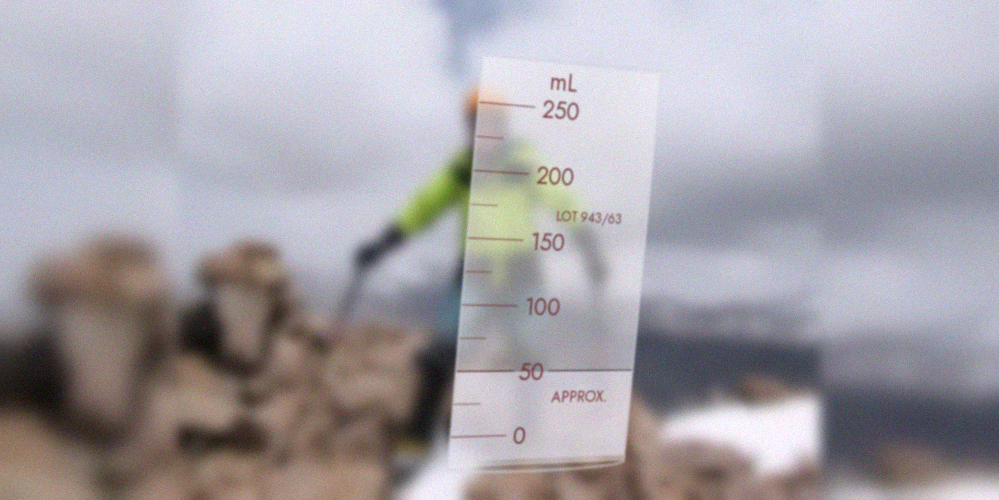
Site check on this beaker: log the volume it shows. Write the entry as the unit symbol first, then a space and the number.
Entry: mL 50
